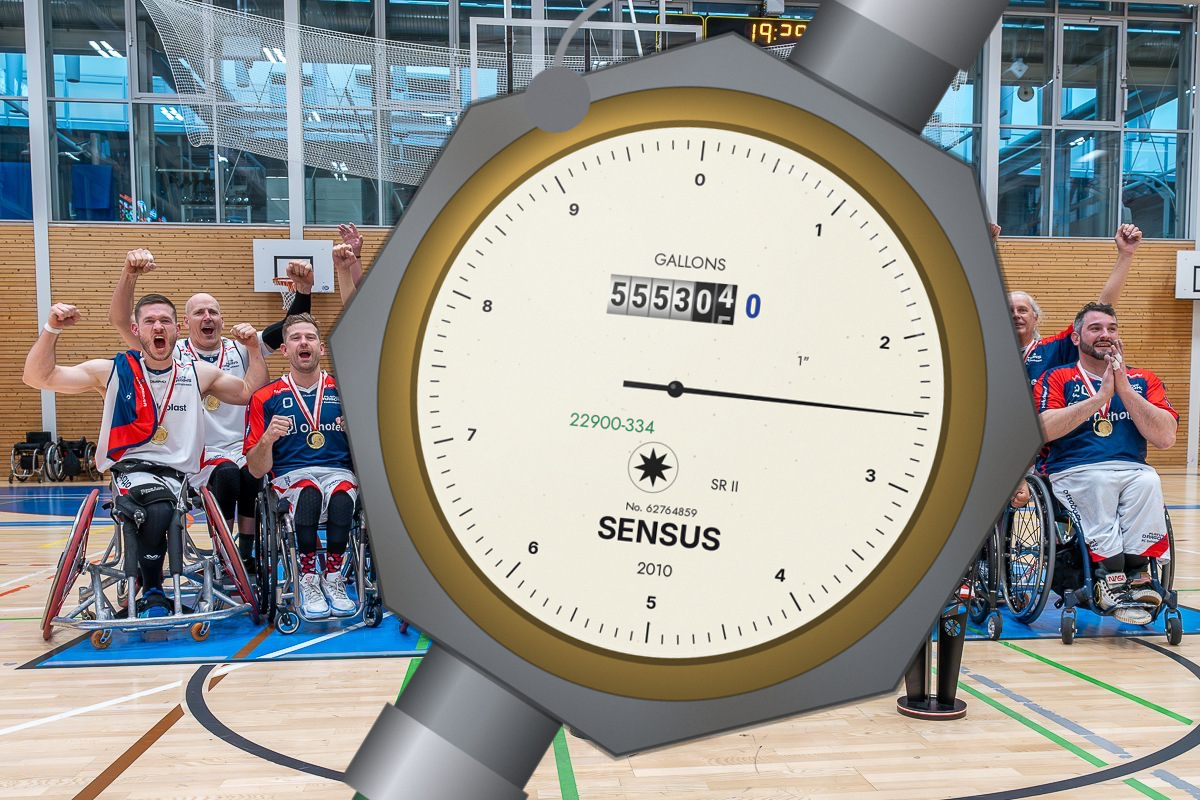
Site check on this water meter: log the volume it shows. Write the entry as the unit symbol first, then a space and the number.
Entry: gal 5553042.5
